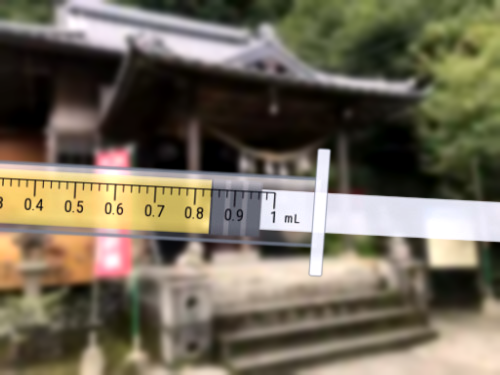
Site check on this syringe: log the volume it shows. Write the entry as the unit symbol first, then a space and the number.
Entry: mL 0.84
